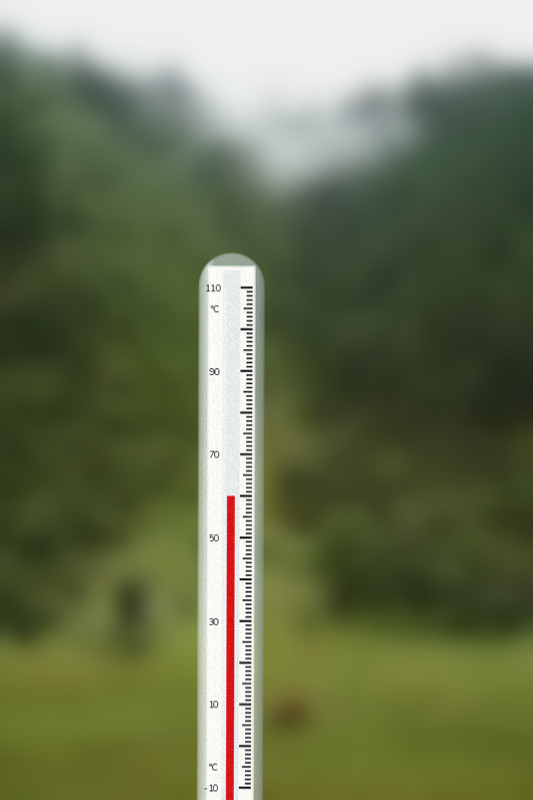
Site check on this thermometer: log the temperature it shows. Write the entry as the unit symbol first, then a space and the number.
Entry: °C 60
